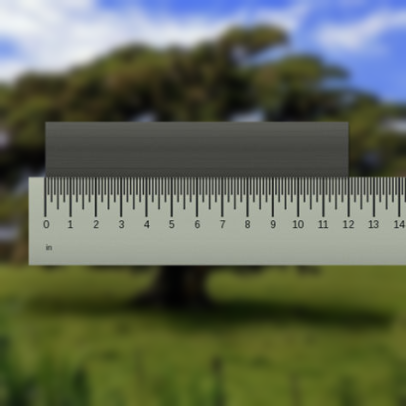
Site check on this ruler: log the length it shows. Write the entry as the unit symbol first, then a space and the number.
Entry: in 12
